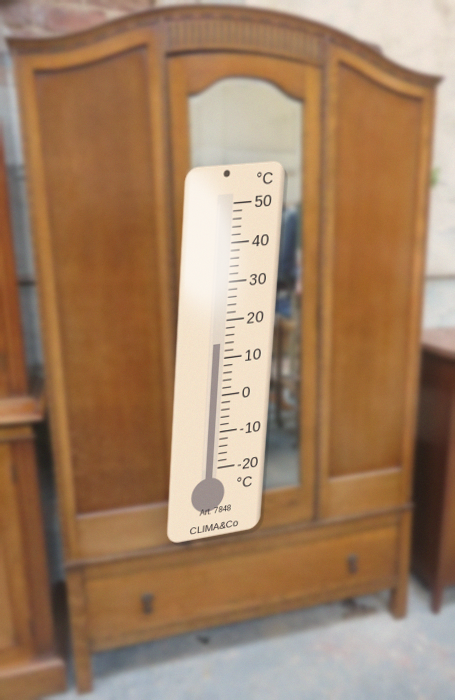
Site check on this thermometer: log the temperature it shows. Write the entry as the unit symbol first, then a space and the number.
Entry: °C 14
